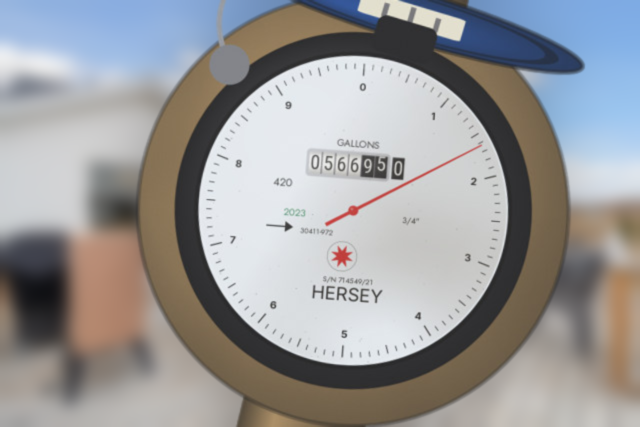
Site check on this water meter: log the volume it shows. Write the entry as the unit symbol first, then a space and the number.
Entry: gal 566951.6
